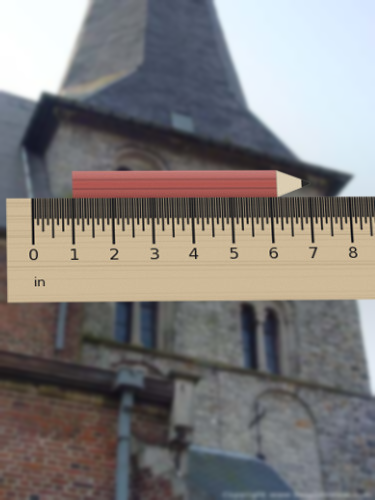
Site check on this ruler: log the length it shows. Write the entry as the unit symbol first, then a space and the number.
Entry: in 6
